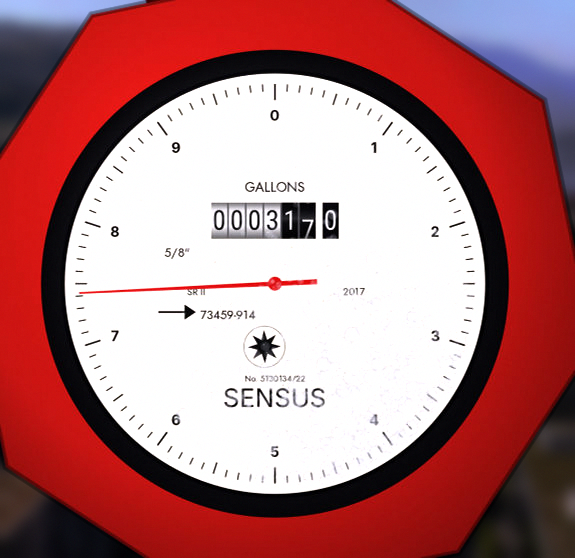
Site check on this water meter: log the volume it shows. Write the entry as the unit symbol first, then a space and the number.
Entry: gal 3167.4
